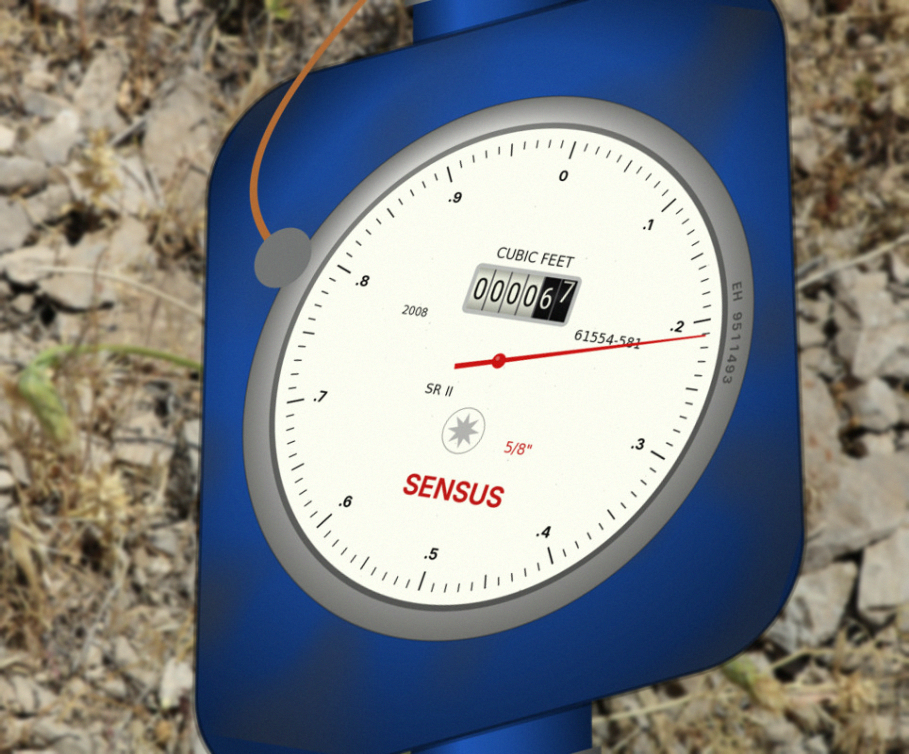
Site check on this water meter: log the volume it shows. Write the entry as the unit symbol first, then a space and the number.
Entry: ft³ 67.21
